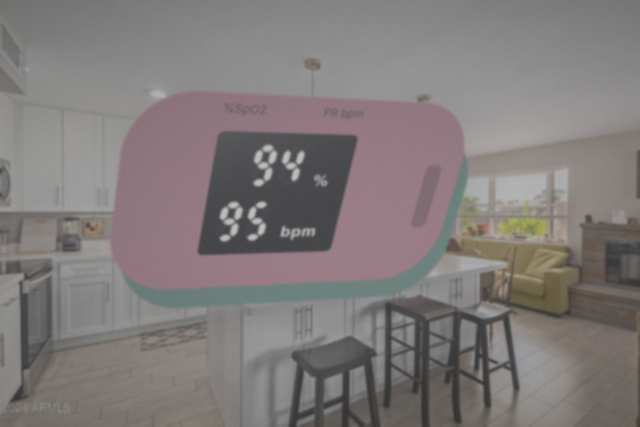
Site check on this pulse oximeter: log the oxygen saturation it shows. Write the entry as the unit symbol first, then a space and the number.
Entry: % 94
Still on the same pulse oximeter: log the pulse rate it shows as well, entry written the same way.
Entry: bpm 95
